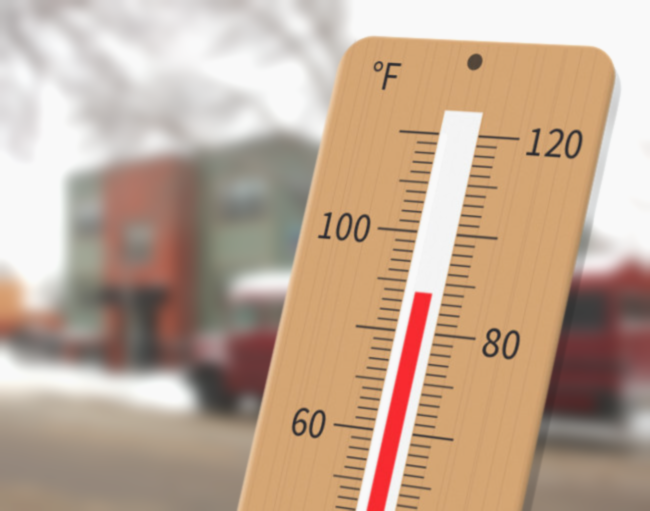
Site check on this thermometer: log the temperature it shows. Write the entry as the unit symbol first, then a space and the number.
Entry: °F 88
